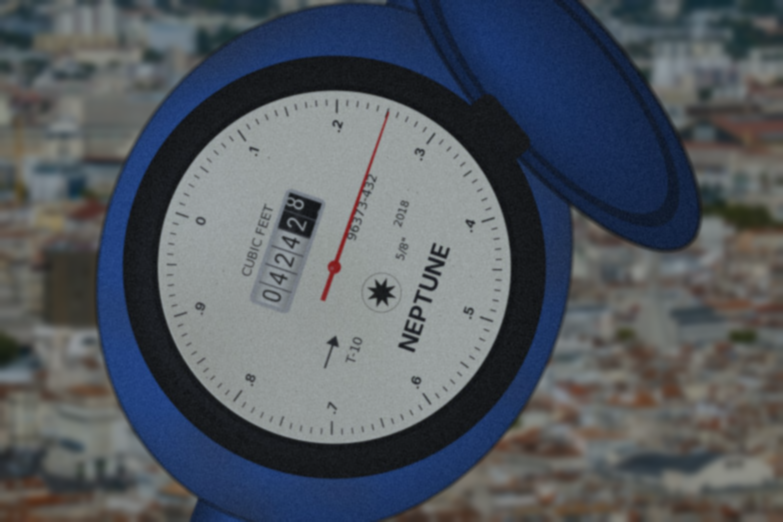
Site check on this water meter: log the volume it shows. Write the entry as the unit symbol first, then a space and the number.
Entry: ft³ 42428.25
